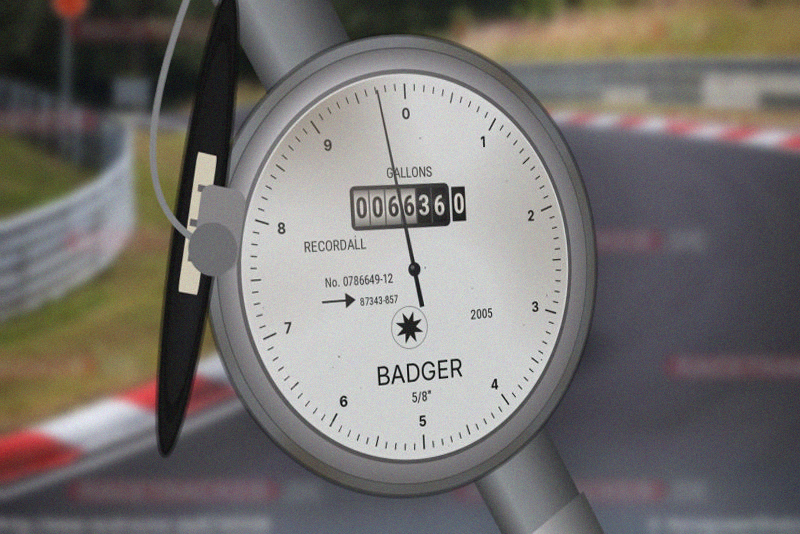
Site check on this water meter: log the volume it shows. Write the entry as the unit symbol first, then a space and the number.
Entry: gal 66359.7
